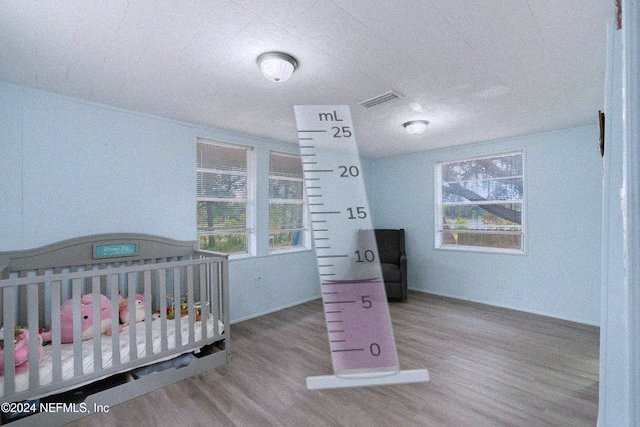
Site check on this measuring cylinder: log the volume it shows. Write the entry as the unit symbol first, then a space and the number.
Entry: mL 7
